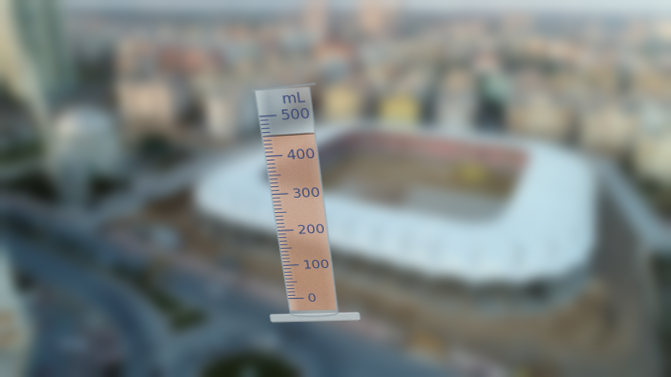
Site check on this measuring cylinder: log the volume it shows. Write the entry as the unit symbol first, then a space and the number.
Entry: mL 450
